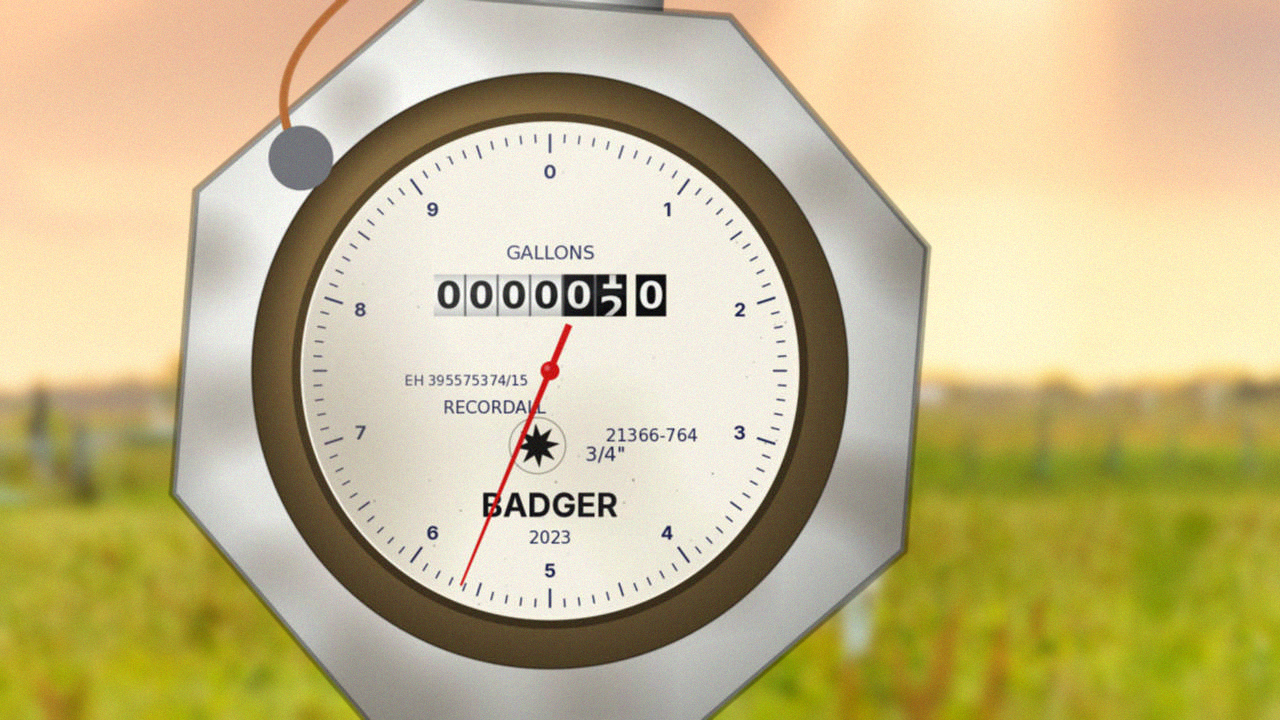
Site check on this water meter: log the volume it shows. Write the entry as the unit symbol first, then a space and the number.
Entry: gal 15.6
